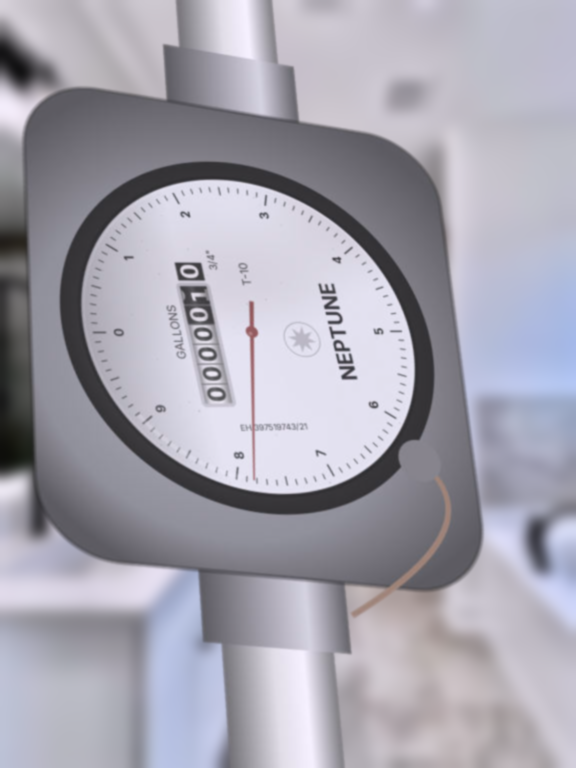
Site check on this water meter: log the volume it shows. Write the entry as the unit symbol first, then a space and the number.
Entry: gal 7.8
